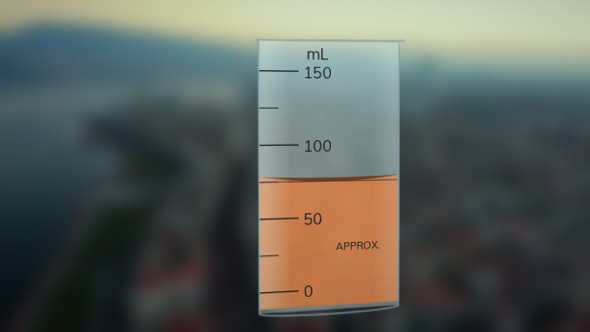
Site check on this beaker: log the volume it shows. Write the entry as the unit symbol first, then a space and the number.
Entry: mL 75
